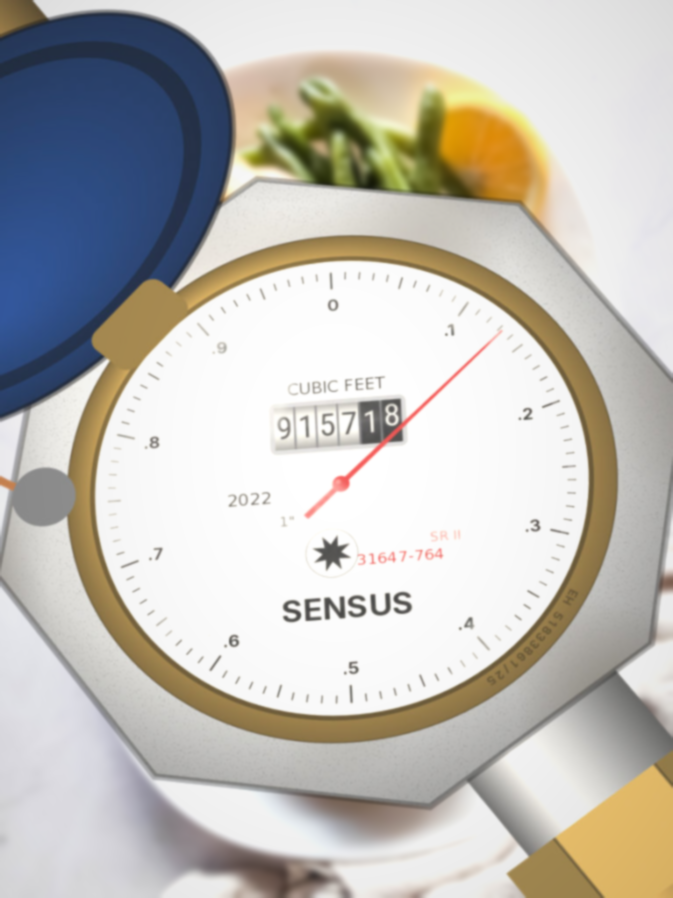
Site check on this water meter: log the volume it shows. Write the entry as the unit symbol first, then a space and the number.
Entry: ft³ 915718.13
